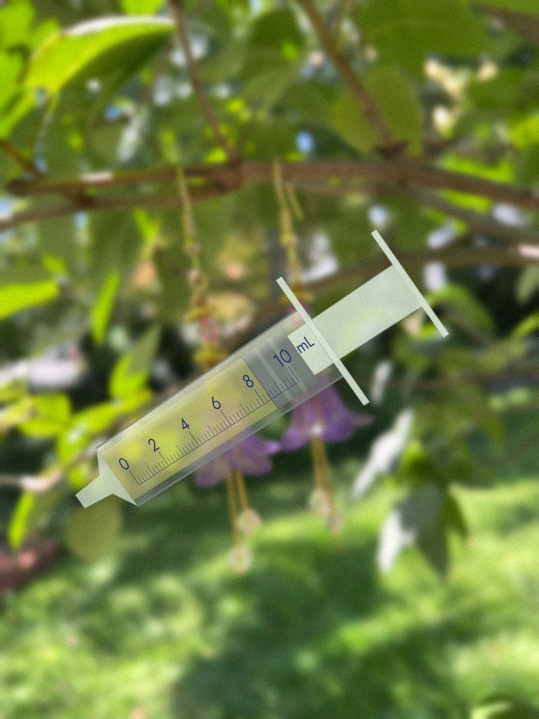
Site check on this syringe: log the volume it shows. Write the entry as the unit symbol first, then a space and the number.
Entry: mL 8.4
